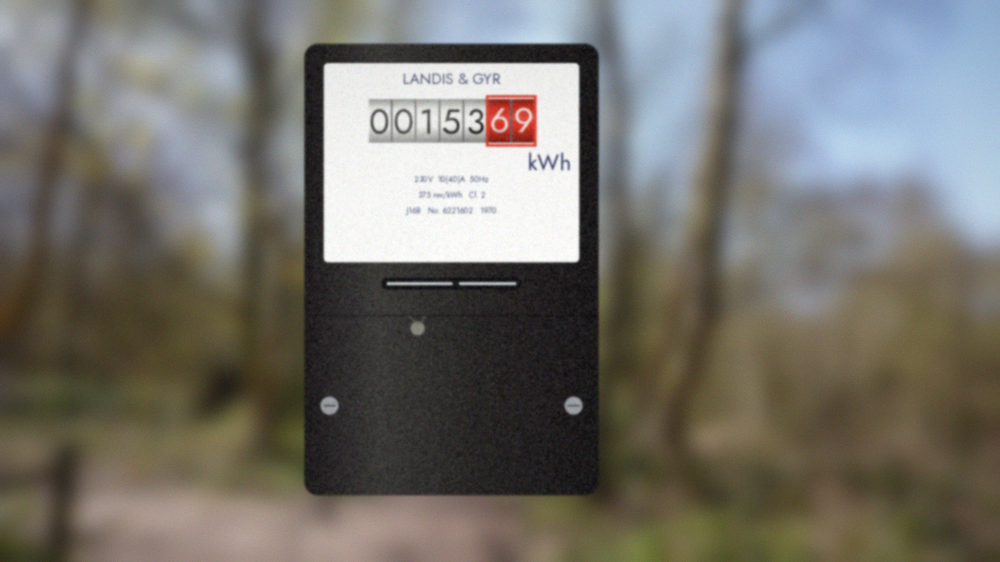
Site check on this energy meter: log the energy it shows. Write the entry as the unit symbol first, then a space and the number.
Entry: kWh 153.69
